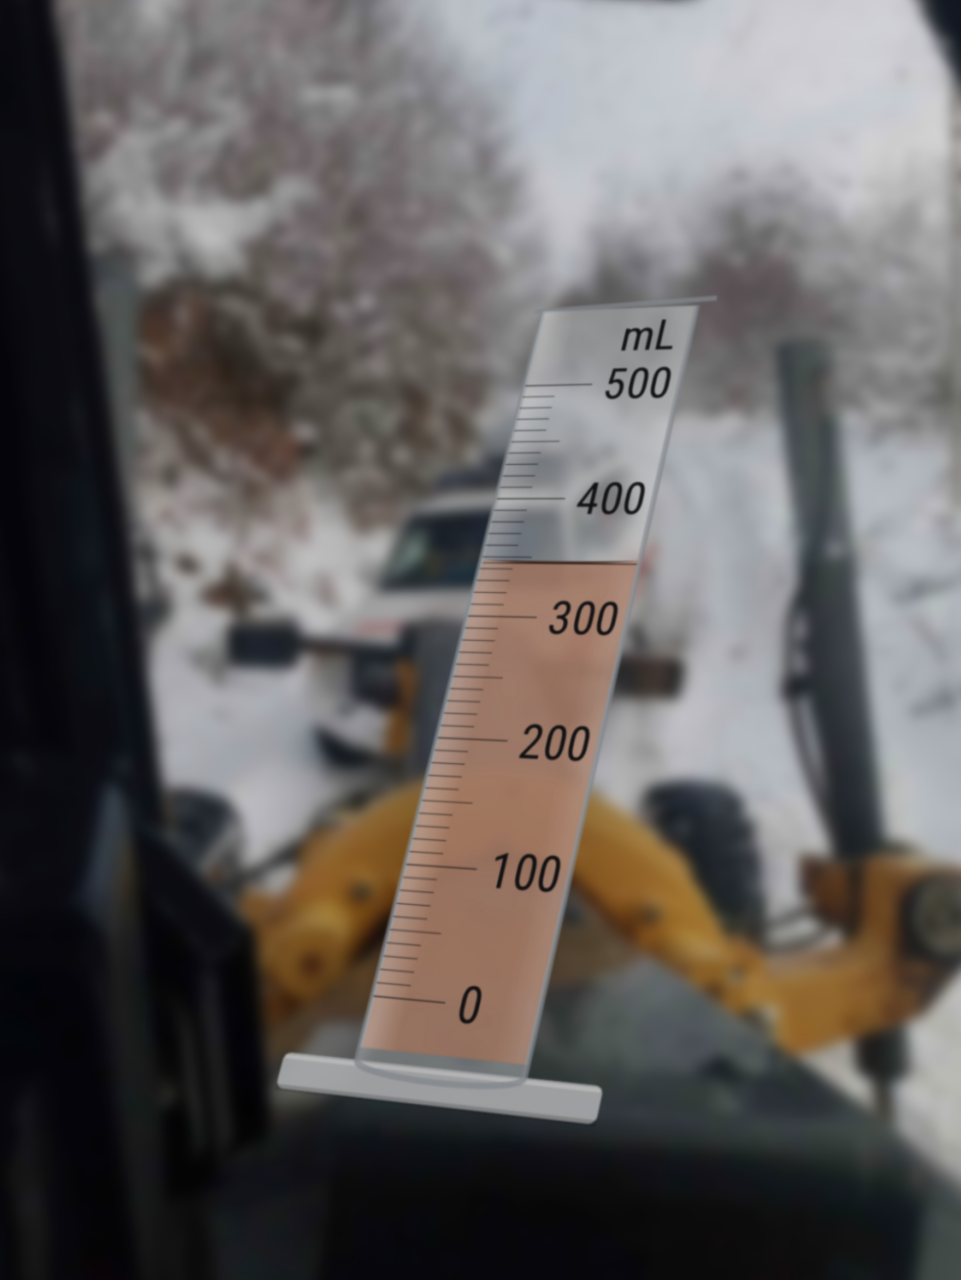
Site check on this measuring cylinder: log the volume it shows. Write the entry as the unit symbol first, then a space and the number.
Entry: mL 345
